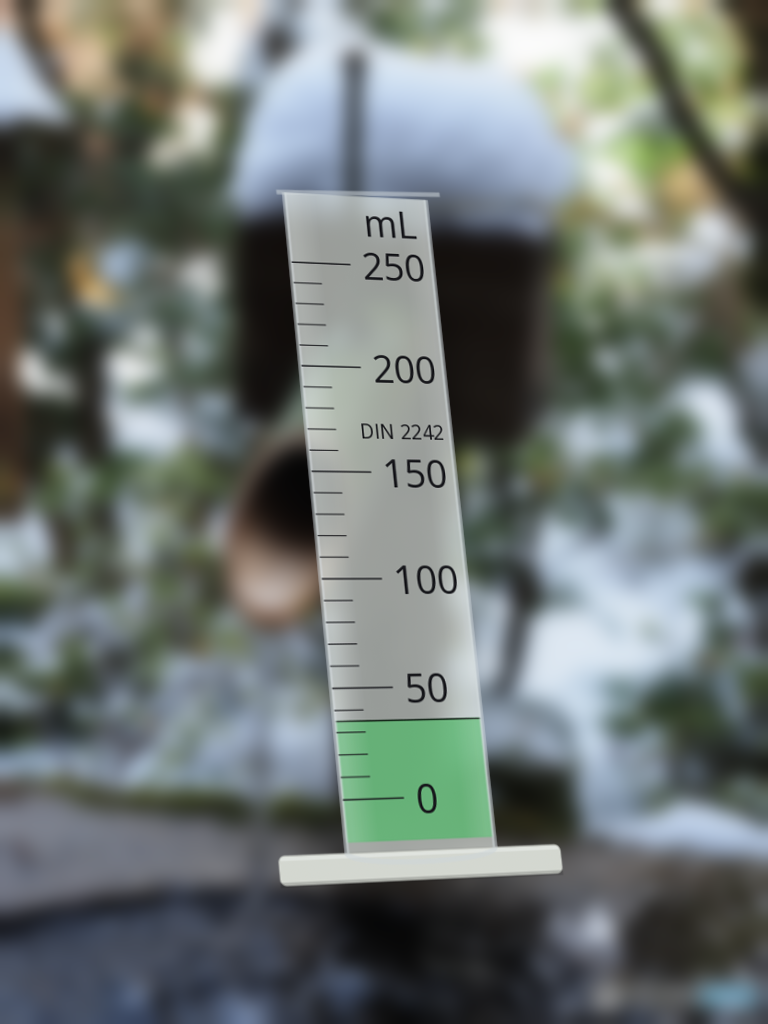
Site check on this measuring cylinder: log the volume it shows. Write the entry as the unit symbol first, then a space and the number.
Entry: mL 35
